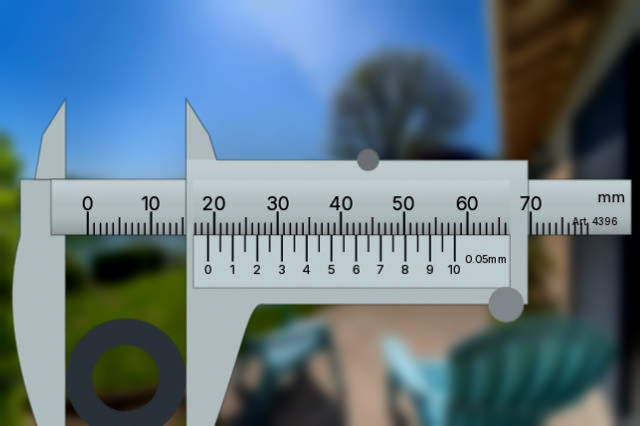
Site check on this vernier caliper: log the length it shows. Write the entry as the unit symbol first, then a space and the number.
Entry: mm 19.0
